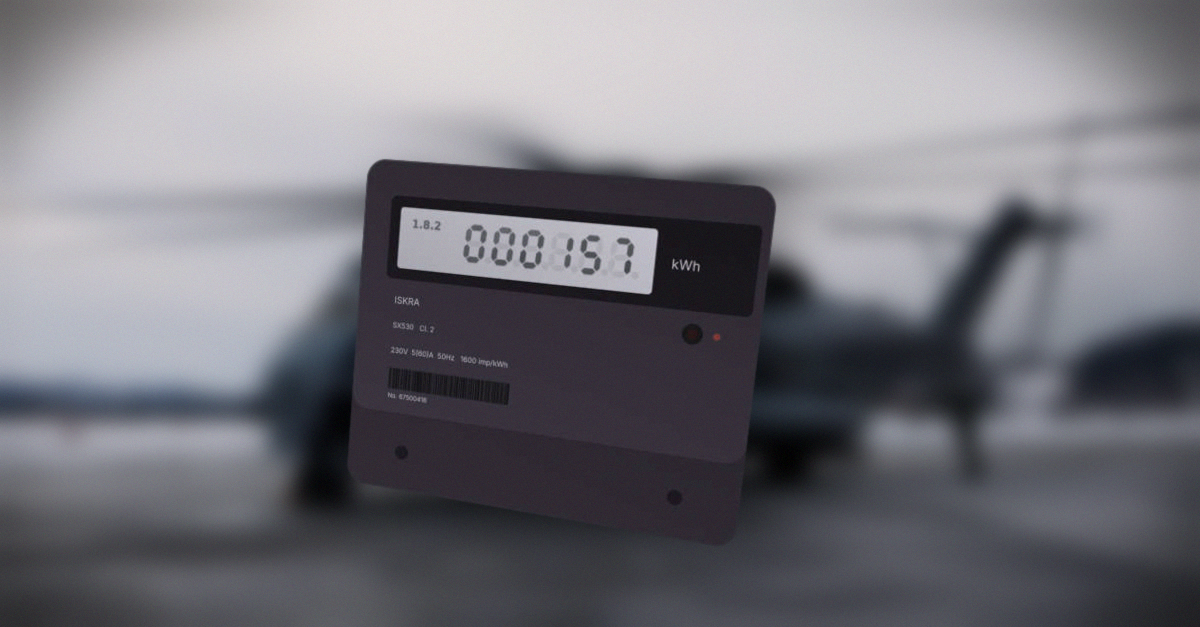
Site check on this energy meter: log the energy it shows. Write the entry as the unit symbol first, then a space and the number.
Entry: kWh 157
